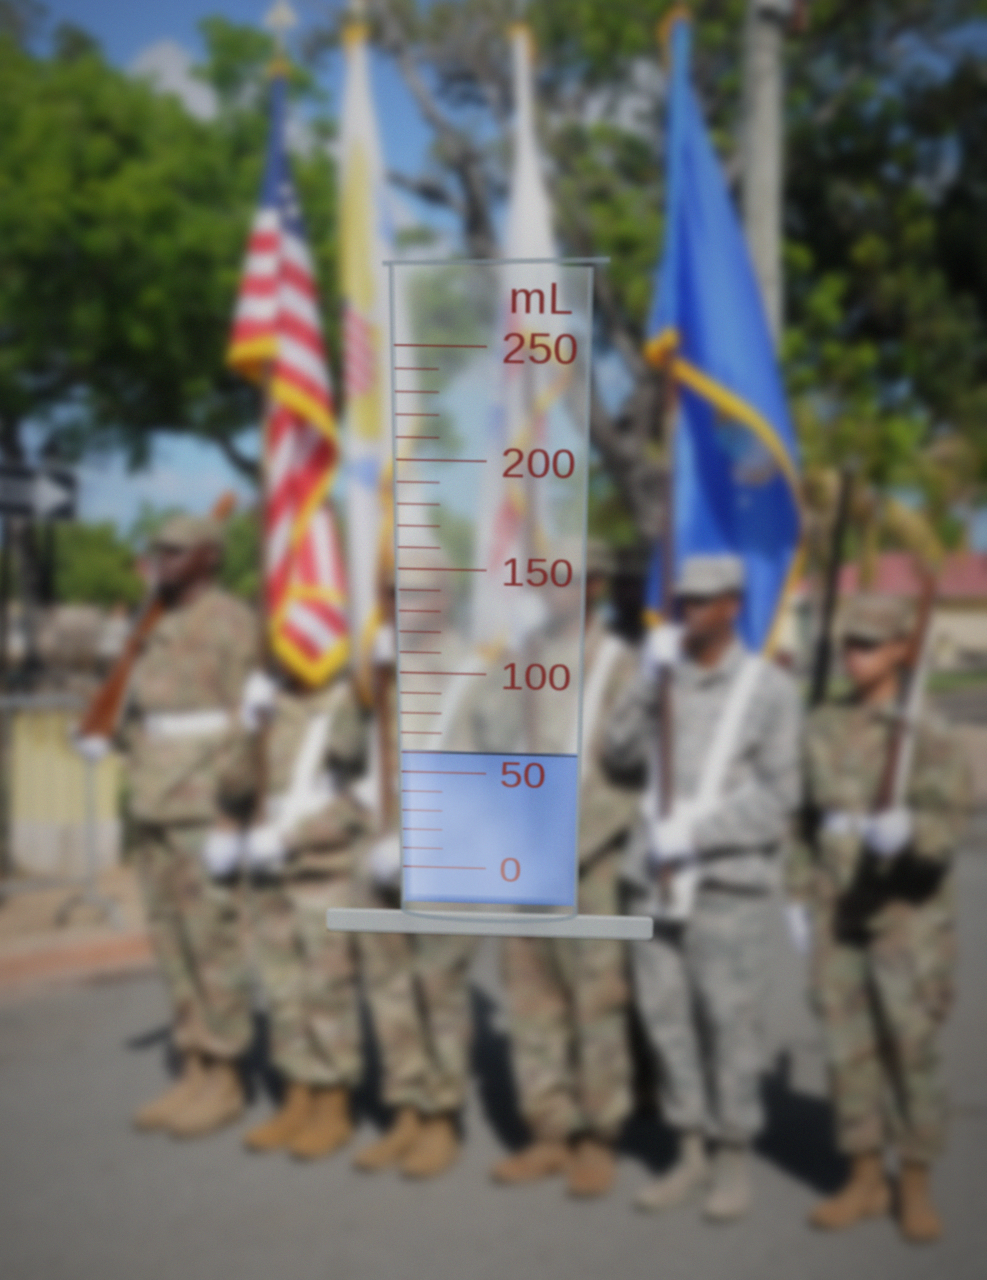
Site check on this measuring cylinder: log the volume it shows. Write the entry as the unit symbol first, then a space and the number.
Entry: mL 60
